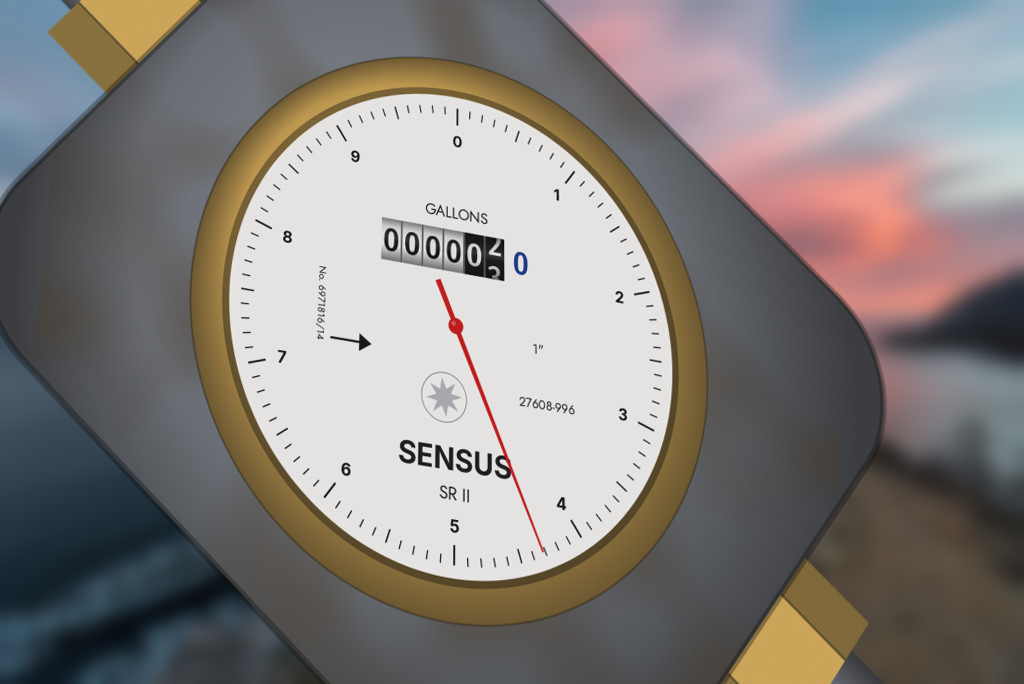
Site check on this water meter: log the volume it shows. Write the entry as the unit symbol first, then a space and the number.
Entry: gal 24.3
